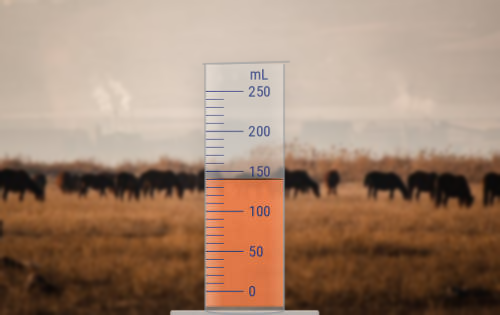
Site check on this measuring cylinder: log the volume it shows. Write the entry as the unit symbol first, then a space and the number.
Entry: mL 140
